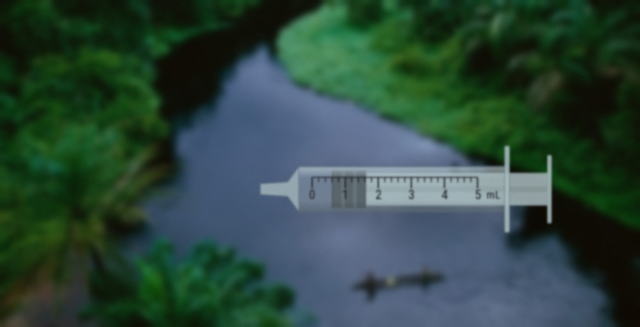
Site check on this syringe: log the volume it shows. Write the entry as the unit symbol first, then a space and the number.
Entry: mL 0.6
